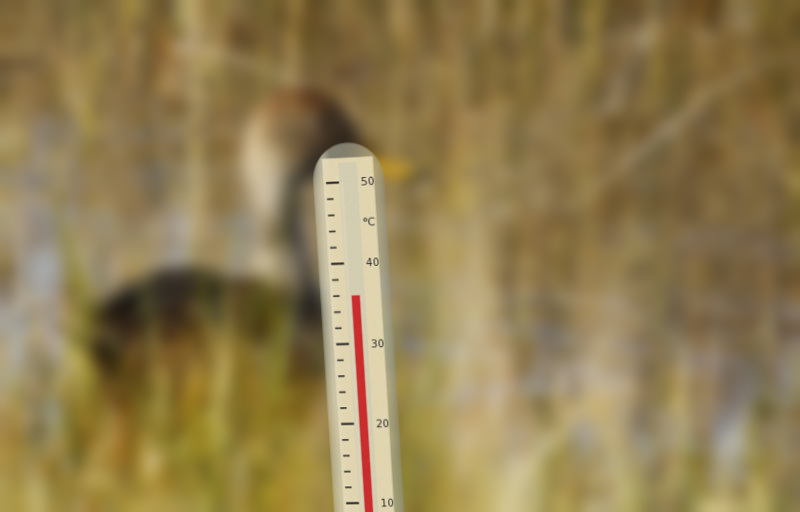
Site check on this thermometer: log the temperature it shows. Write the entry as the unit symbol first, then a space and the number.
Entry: °C 36
